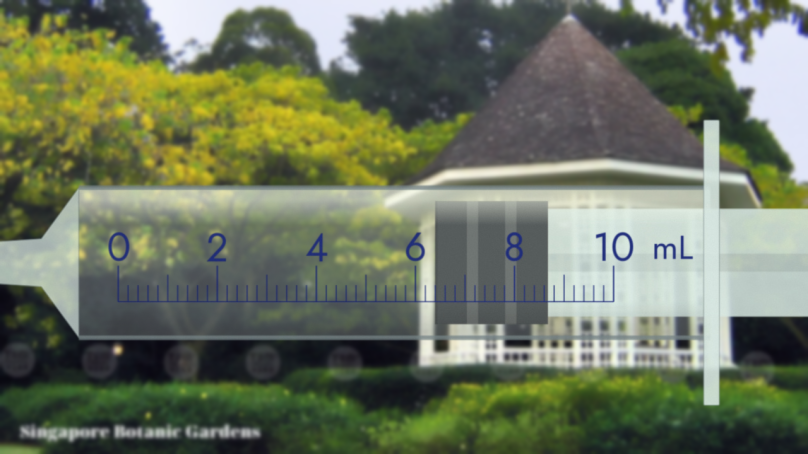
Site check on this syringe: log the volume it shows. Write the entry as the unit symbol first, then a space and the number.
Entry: mL 6.4
